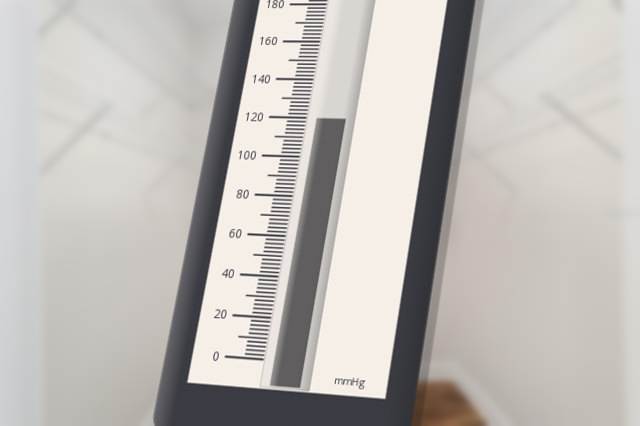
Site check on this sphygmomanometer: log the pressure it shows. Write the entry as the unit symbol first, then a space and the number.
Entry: mmHg 120
